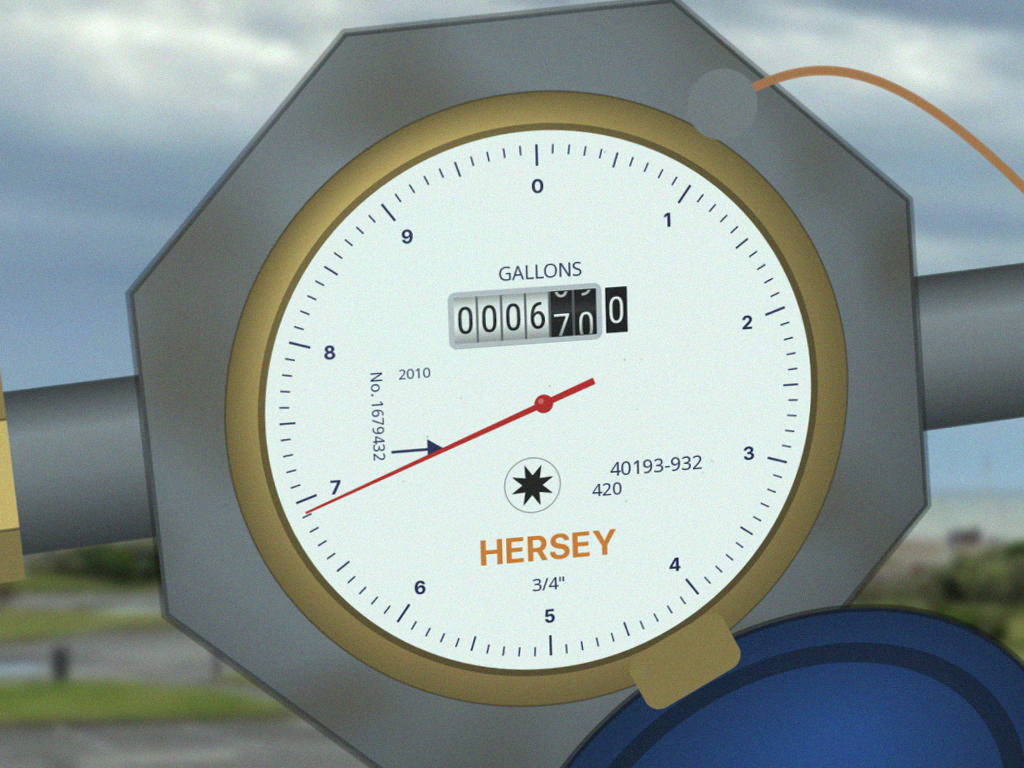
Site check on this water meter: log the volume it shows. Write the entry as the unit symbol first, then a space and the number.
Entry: gal 6696.9
